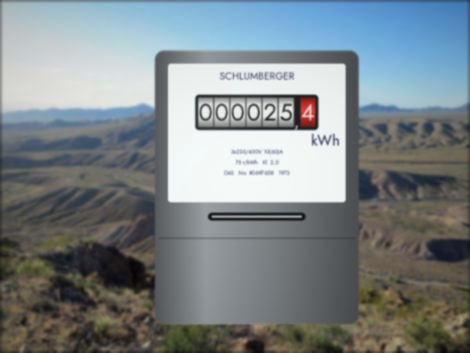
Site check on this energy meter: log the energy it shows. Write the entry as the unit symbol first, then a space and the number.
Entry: kWh 25.4
